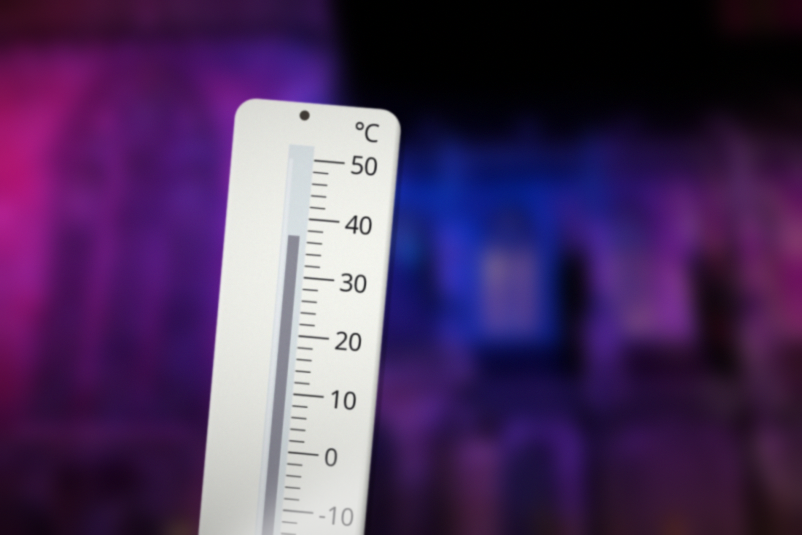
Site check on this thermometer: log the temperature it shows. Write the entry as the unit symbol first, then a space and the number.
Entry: °C 37
